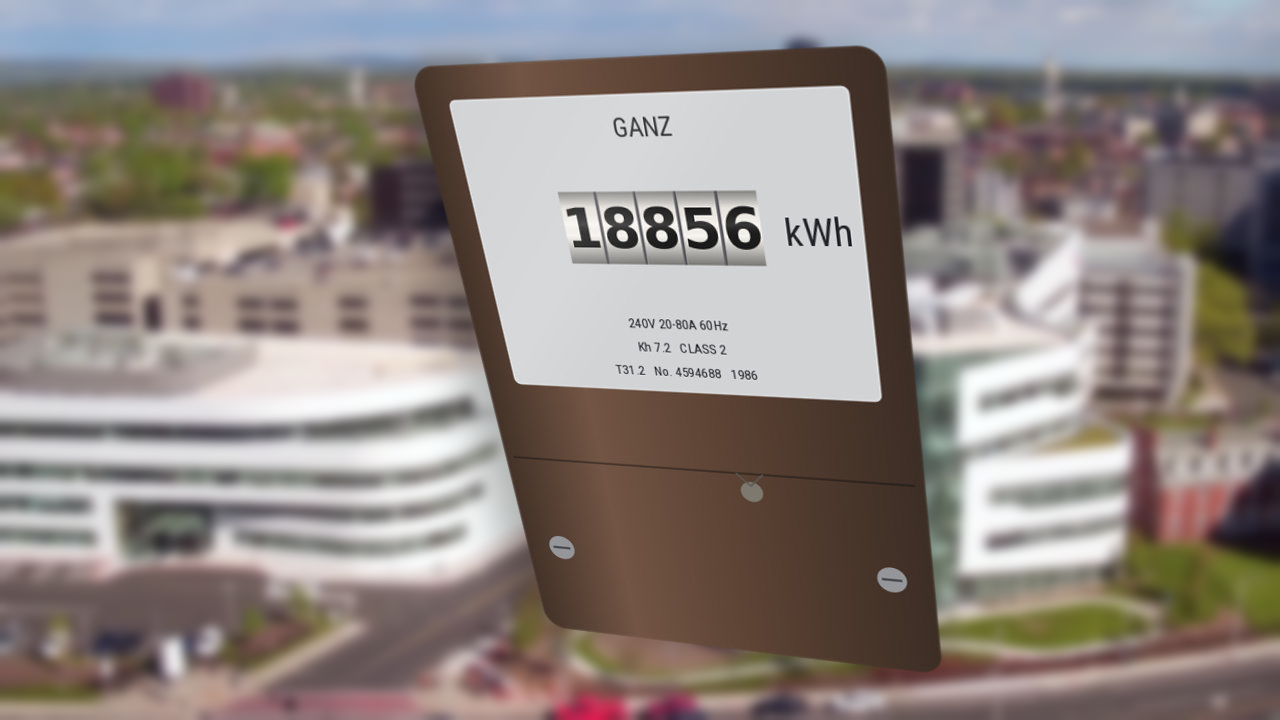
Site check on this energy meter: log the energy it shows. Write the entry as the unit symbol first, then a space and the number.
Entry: kWh 18856
